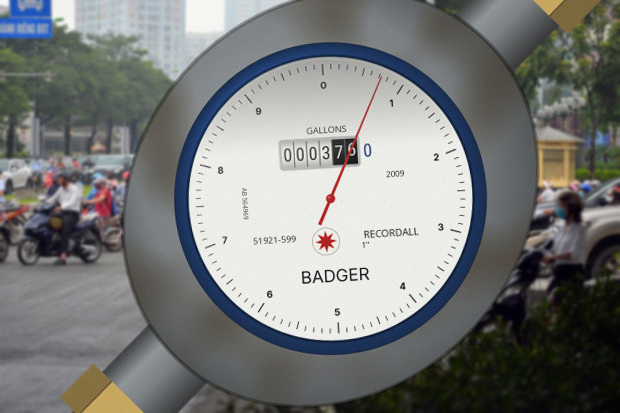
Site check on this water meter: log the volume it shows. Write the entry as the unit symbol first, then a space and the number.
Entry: gal 3760.7
